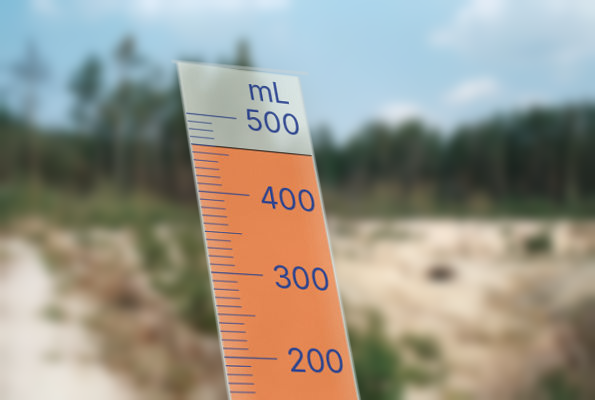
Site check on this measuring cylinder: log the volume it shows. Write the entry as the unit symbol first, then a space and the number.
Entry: mL 460
